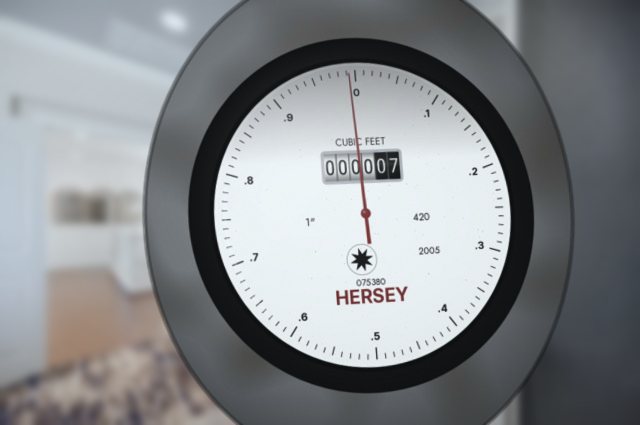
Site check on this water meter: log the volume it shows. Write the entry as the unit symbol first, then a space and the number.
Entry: ft³ 6.99
